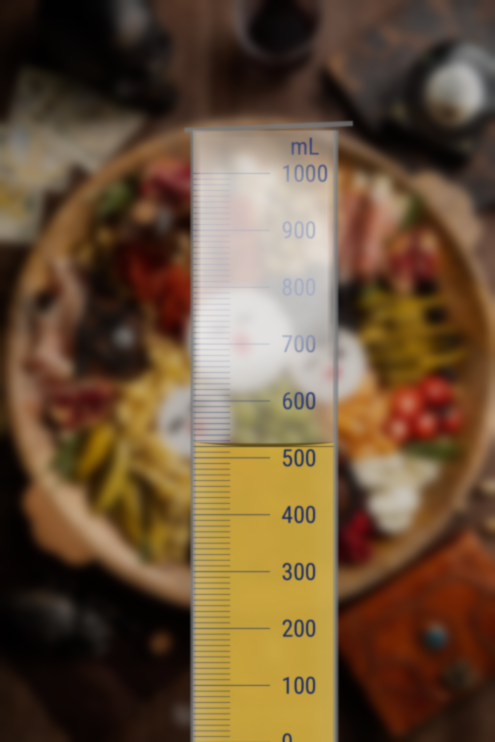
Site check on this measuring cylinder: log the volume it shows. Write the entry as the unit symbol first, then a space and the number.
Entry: mL 520
